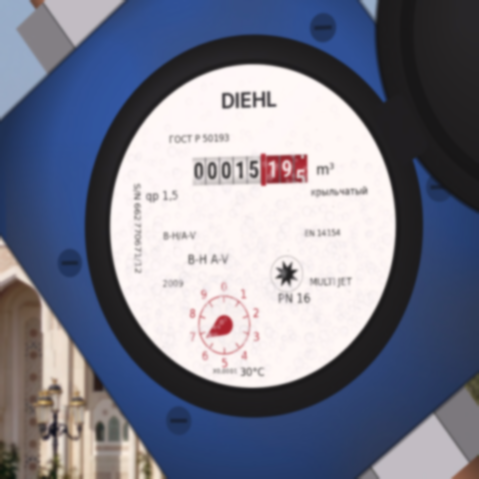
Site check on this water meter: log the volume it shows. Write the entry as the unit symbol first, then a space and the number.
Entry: m³ 15.1946
